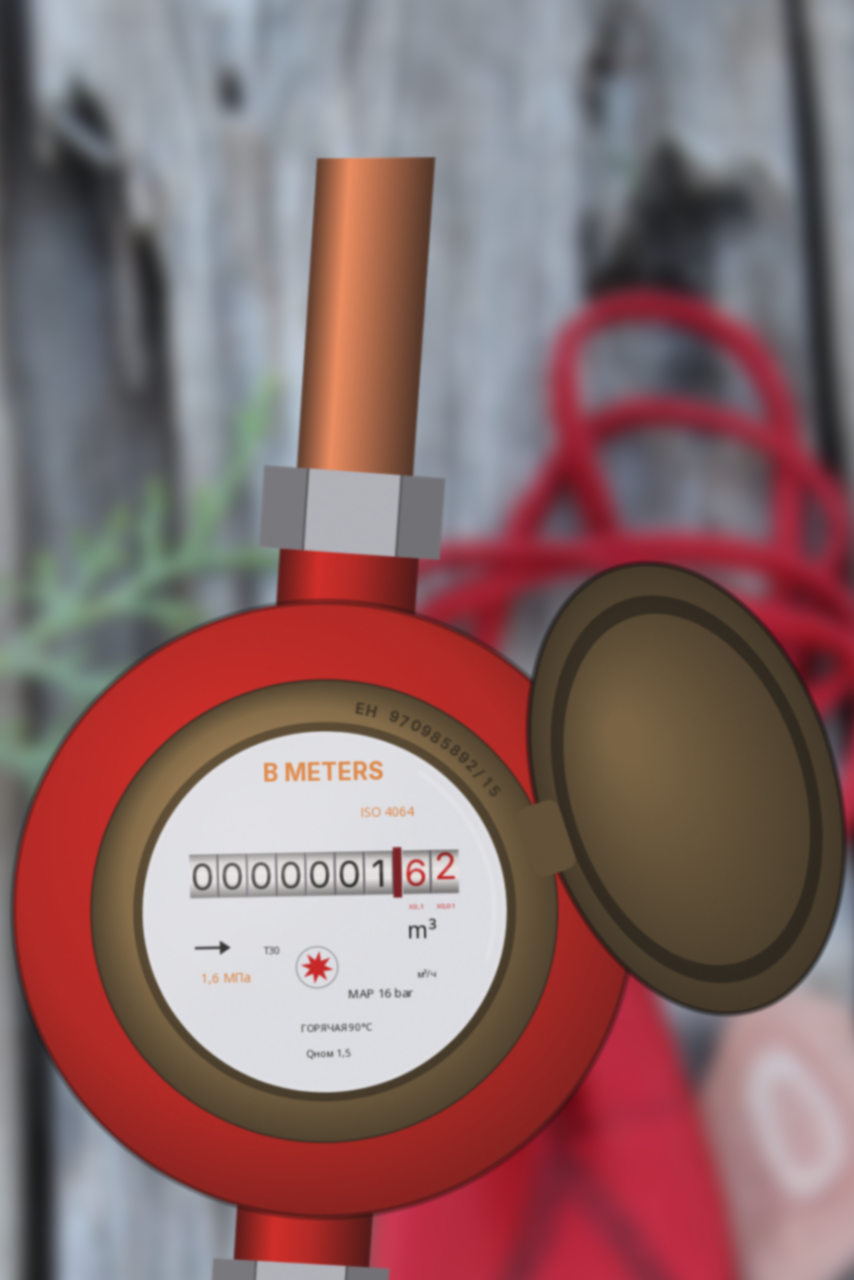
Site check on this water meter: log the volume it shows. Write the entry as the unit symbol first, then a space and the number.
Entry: m³ 1.62
